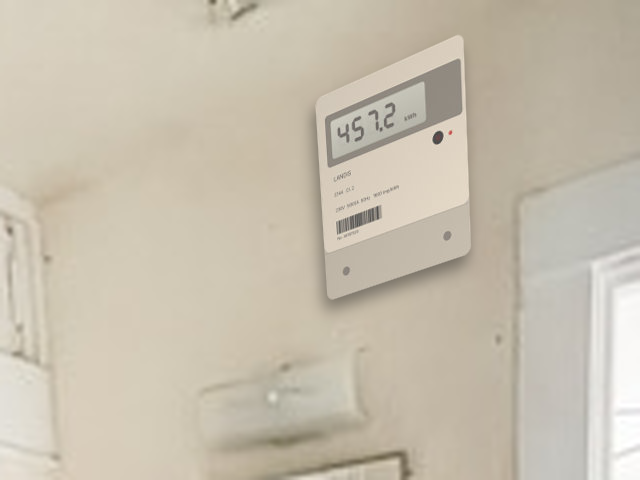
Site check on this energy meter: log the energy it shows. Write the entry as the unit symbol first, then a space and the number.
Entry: kWh 457.2
